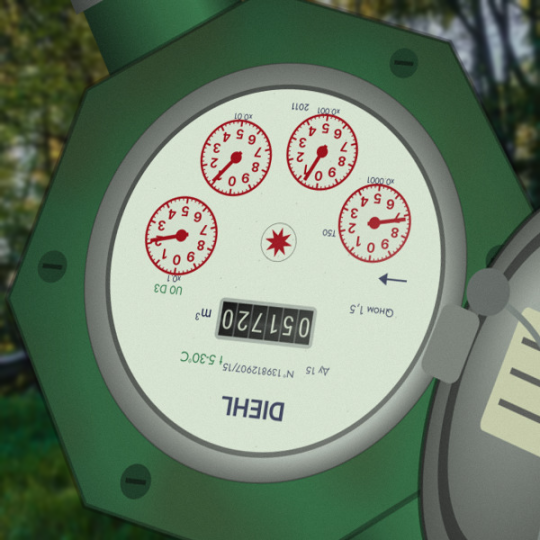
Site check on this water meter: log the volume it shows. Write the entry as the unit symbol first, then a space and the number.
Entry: m³ 51720.2107
